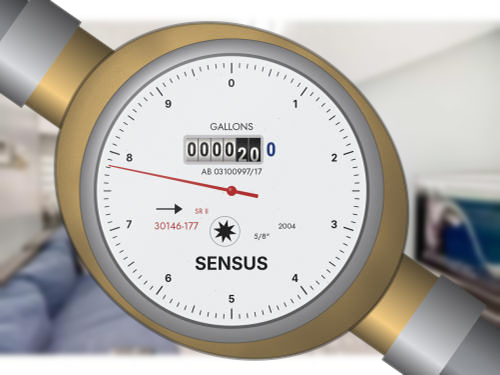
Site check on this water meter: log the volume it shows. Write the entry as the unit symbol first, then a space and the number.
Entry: gal 197.8
